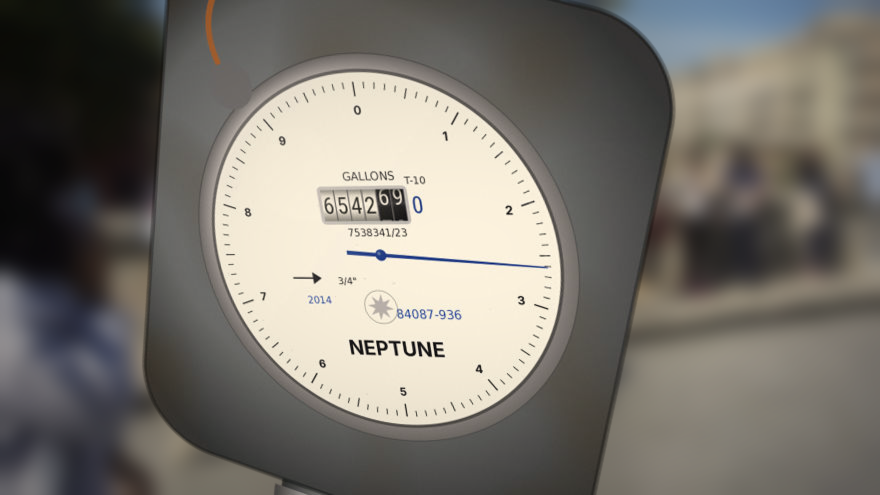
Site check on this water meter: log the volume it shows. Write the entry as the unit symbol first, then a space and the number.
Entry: gal 6542692.6
